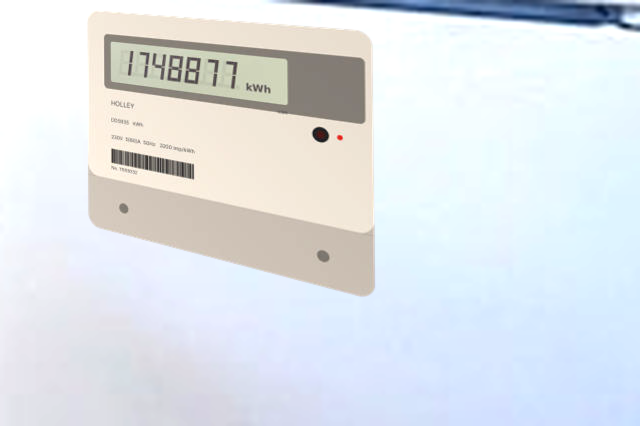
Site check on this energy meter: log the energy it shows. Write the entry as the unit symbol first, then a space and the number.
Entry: kWh 1748877
